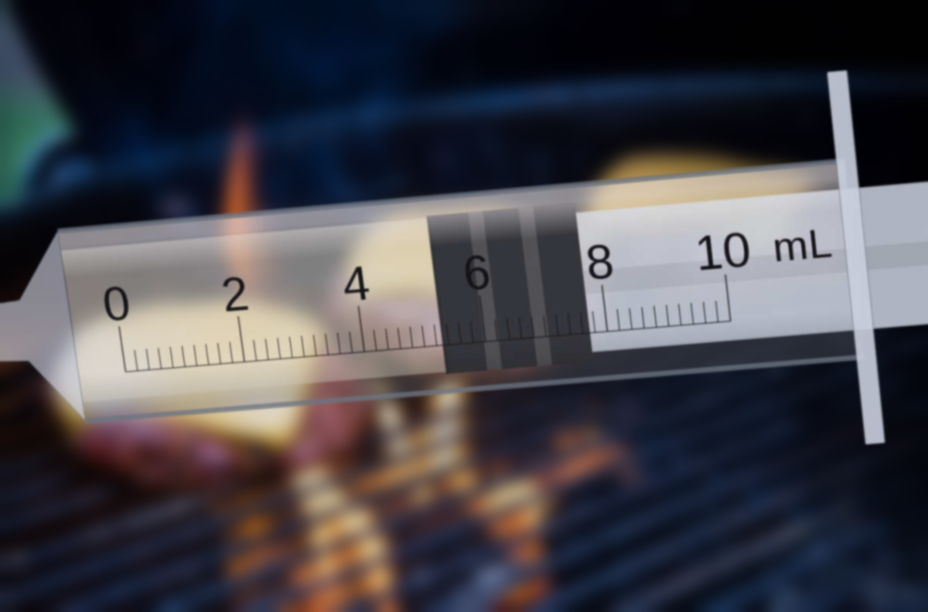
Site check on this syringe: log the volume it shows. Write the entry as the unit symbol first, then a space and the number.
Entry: mL 5.3
